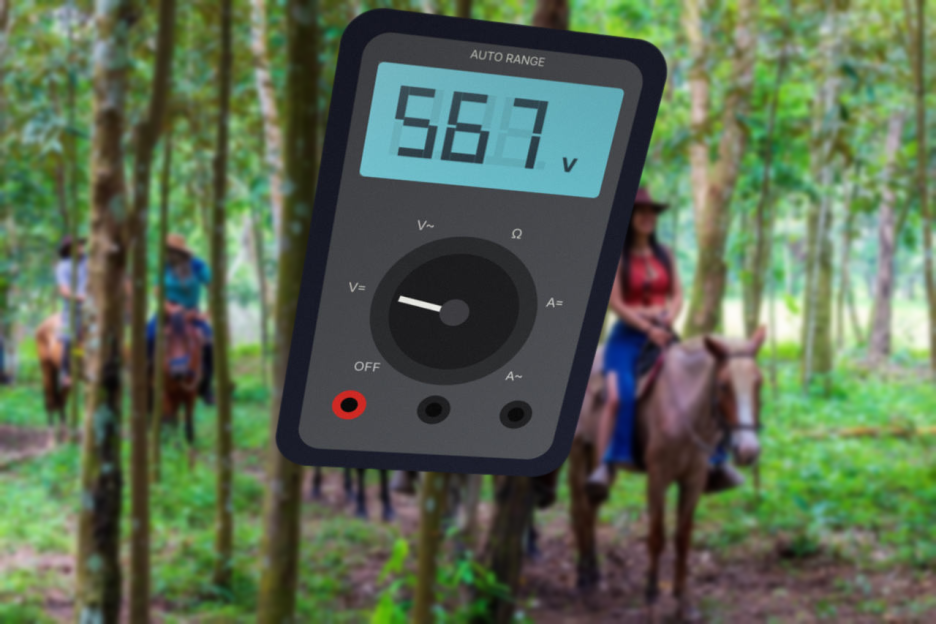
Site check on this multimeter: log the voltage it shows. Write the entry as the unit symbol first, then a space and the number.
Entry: V 567
